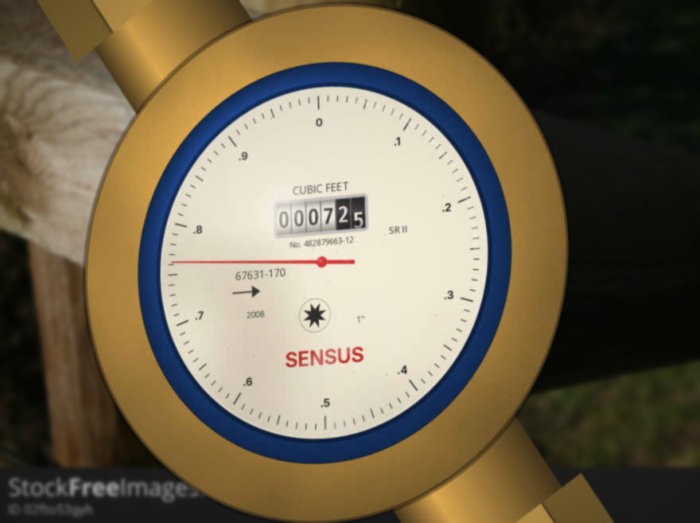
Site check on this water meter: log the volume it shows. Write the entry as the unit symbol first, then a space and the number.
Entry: ft³ 724.76
